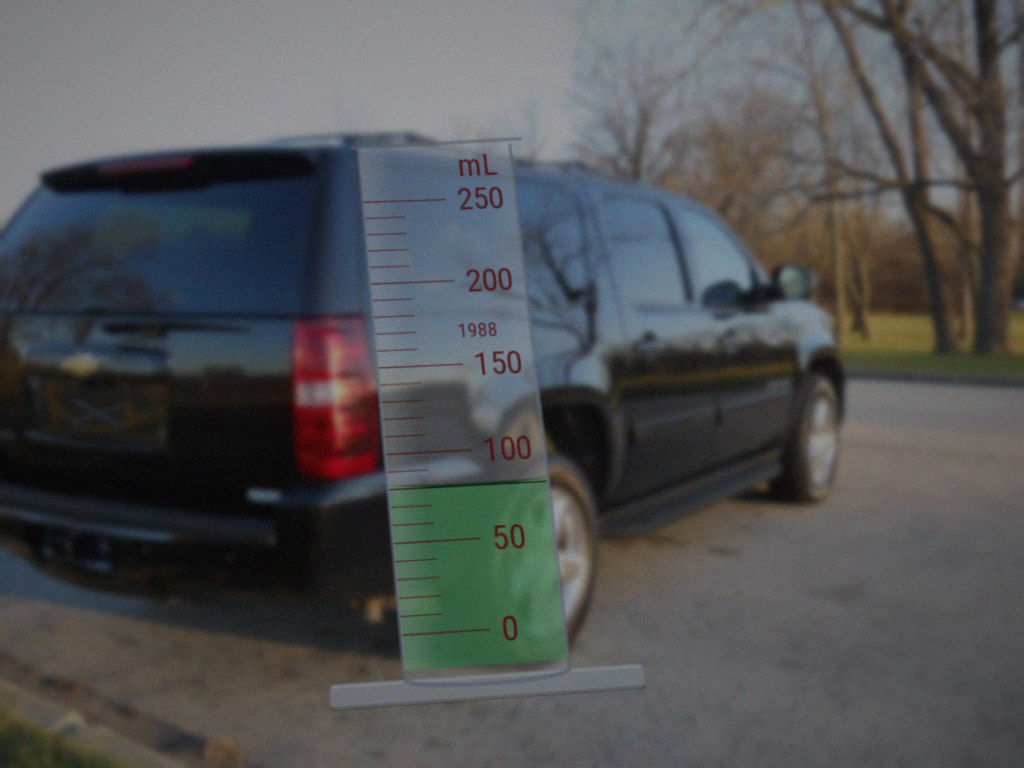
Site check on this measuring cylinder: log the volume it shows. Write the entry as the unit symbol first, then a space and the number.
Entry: mL 80
